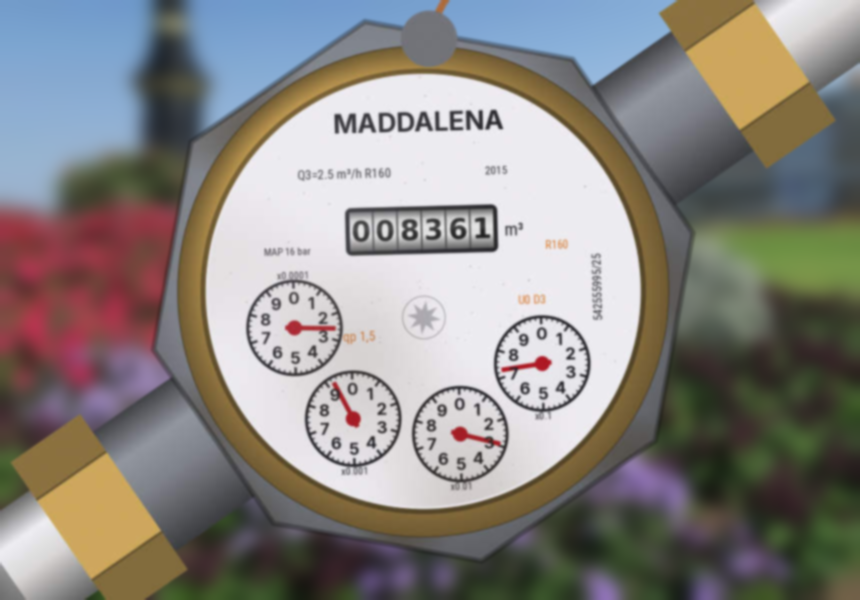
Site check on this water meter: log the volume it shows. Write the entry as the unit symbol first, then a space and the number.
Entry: m³ 8361.7292
